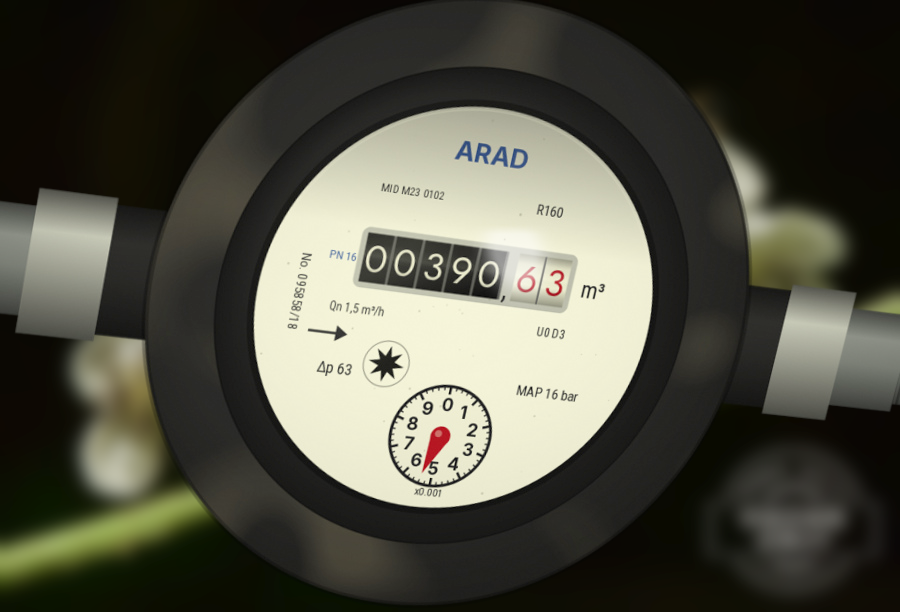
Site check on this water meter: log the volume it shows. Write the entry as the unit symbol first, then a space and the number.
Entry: m³ 390.635
